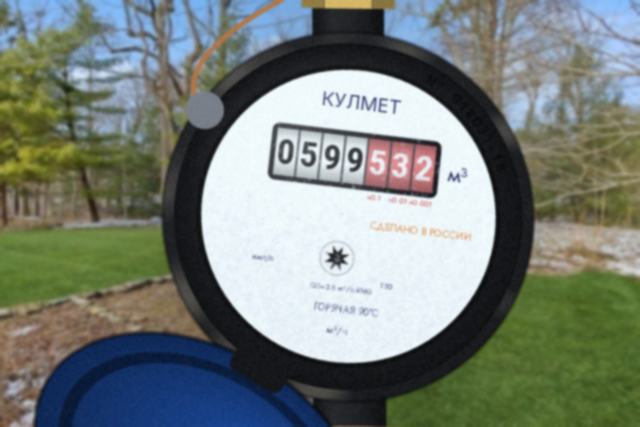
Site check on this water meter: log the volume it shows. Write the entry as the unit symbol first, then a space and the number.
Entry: m³ 599.532
